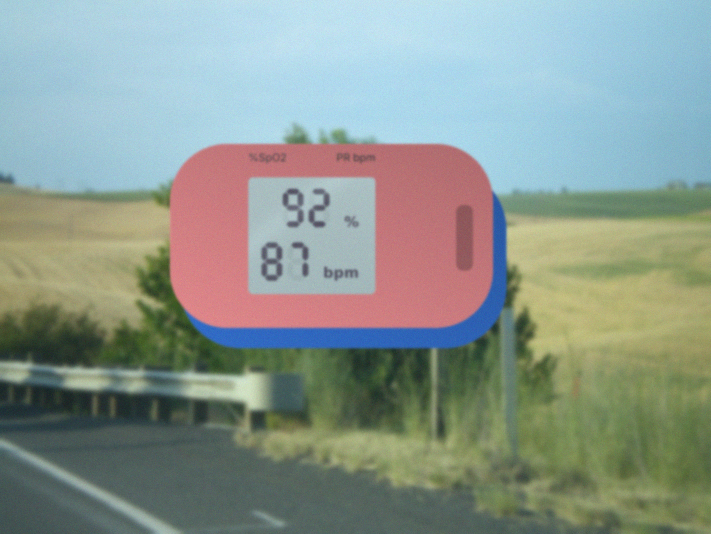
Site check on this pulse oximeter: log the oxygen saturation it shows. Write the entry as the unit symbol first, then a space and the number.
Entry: % 92
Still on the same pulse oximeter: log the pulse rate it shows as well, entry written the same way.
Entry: bpm 87
